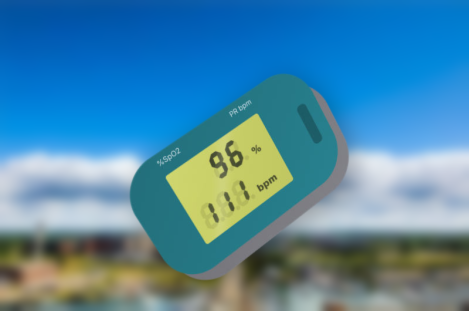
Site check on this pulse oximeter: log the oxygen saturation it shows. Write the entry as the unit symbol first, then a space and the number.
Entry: % 96
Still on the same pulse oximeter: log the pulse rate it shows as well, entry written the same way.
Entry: bpm 111
